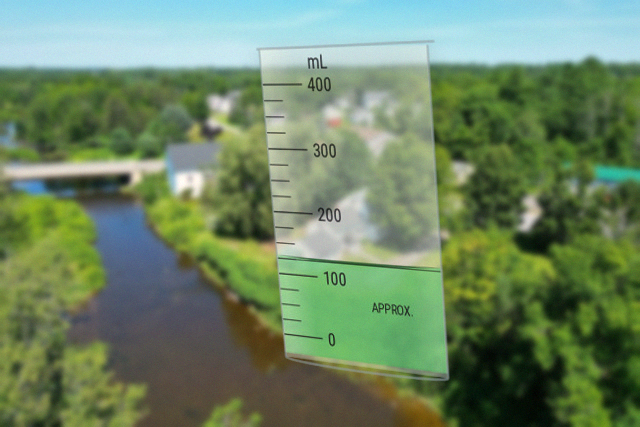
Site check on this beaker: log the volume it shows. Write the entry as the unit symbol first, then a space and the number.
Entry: mL 125
